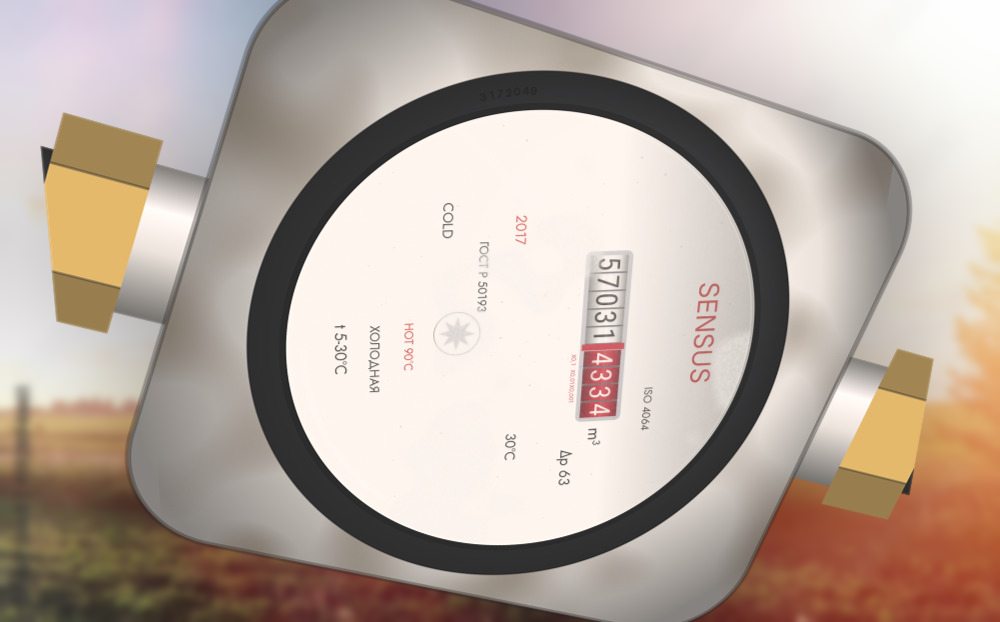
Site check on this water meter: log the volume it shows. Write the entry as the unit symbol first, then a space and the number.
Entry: m³ 57031.4334
